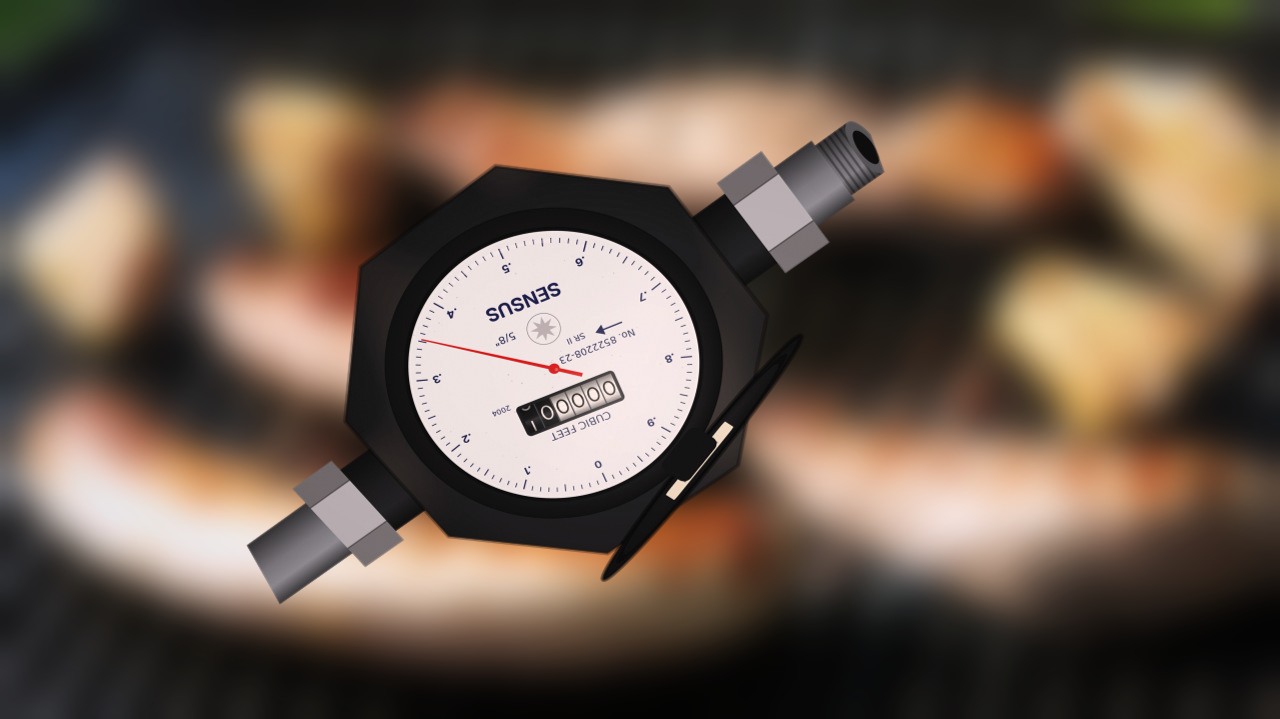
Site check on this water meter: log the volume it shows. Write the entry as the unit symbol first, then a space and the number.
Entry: ft³ 1.35
